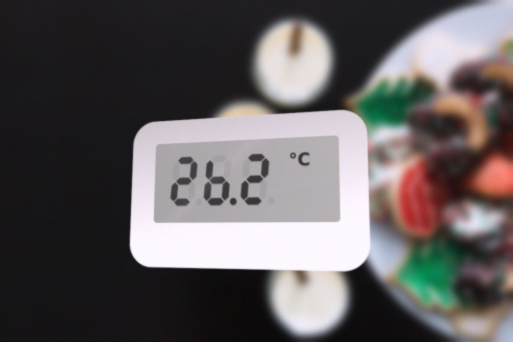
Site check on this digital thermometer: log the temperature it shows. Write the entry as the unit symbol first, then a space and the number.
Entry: °C 26.2
